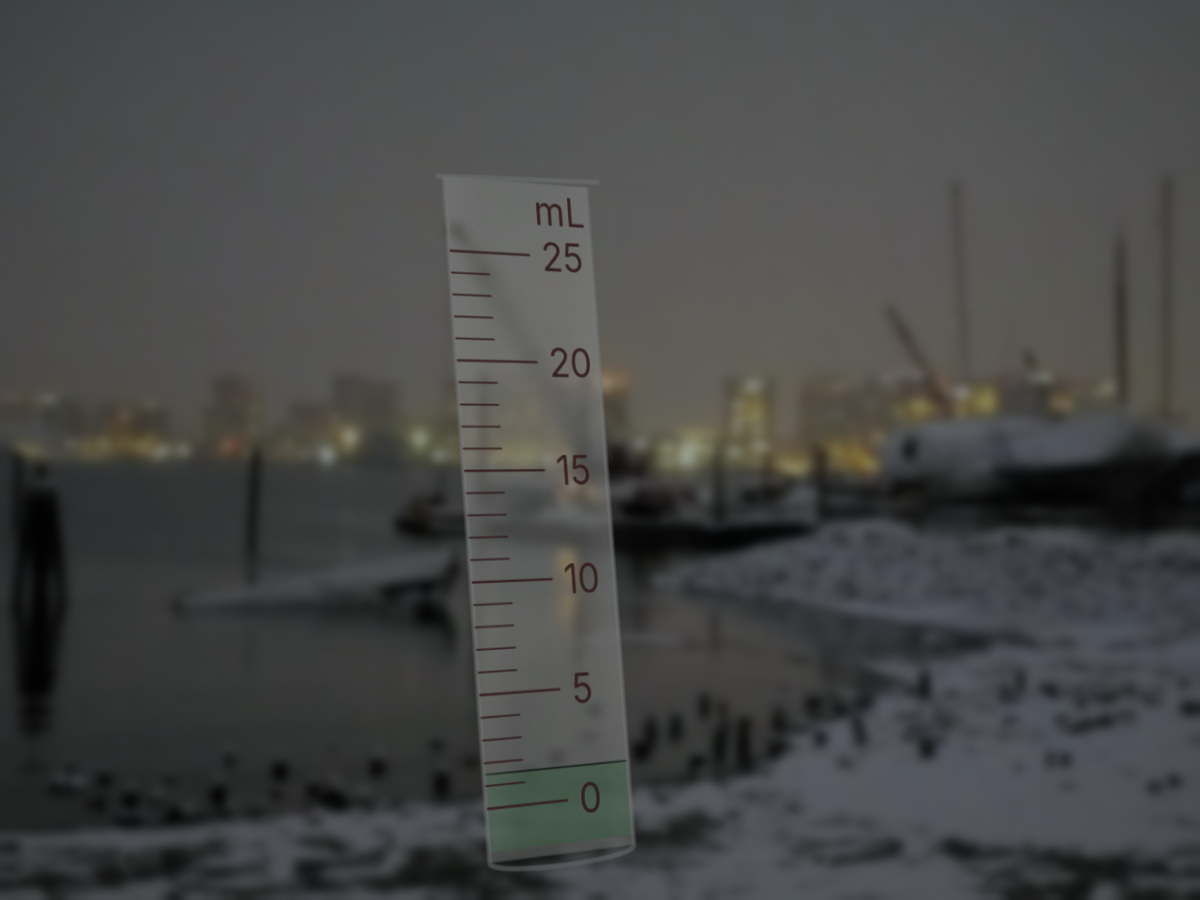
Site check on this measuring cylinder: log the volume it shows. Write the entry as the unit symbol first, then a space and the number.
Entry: mL 1.5
